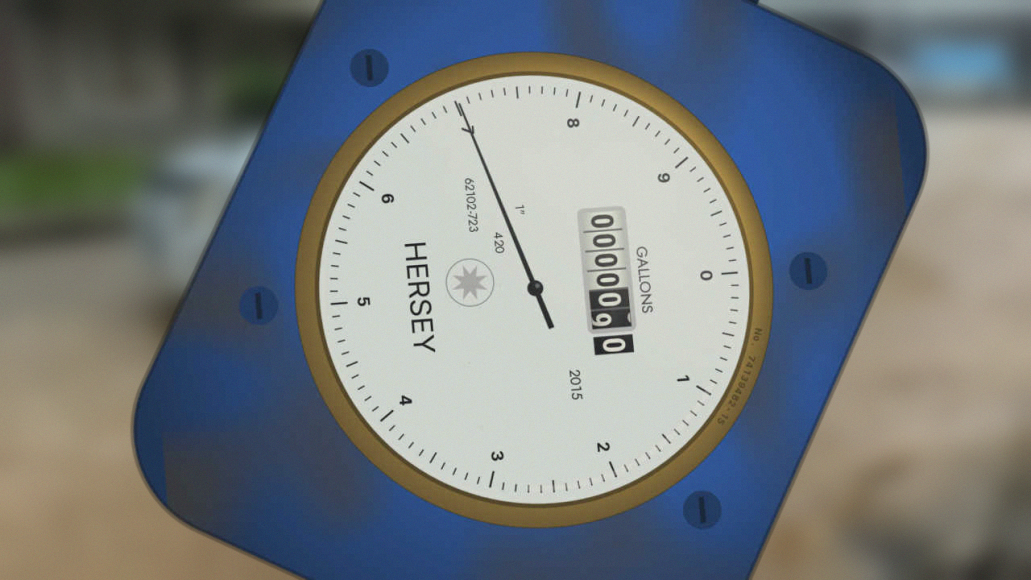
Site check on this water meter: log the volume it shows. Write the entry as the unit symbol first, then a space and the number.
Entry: gal 87.0
